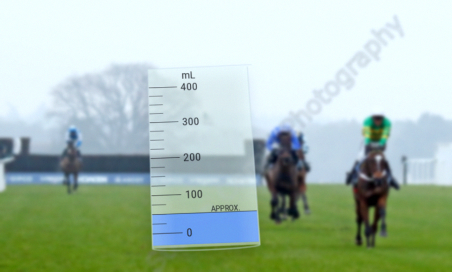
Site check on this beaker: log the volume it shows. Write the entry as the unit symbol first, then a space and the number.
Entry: mL 50
